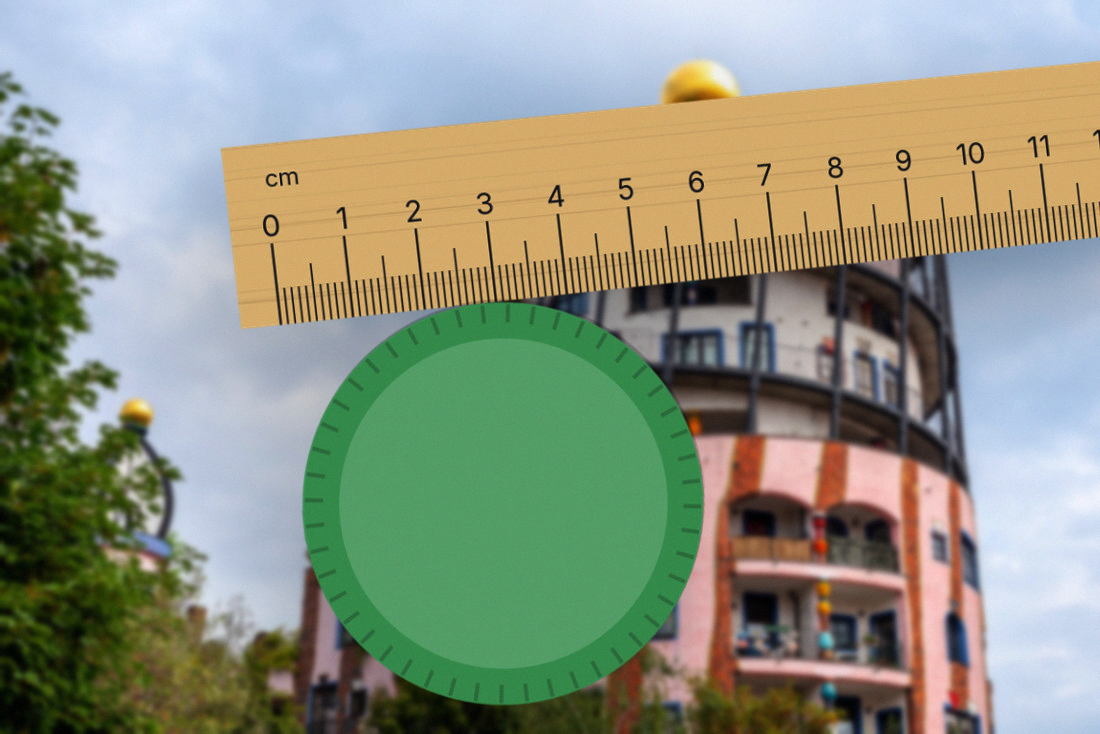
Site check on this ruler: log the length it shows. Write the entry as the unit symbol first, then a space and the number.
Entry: cm 5.6
